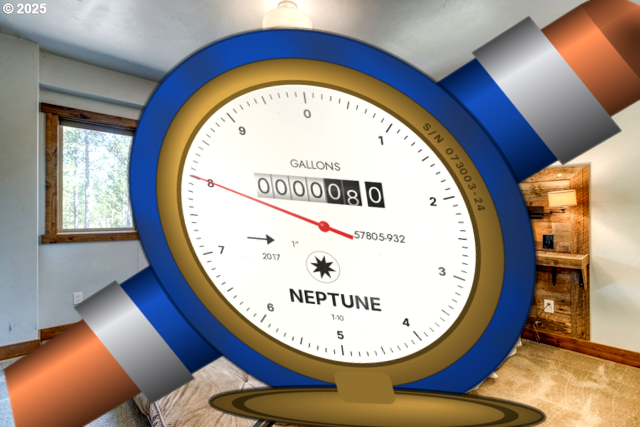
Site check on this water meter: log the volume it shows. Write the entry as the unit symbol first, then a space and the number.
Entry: gal 78.0
